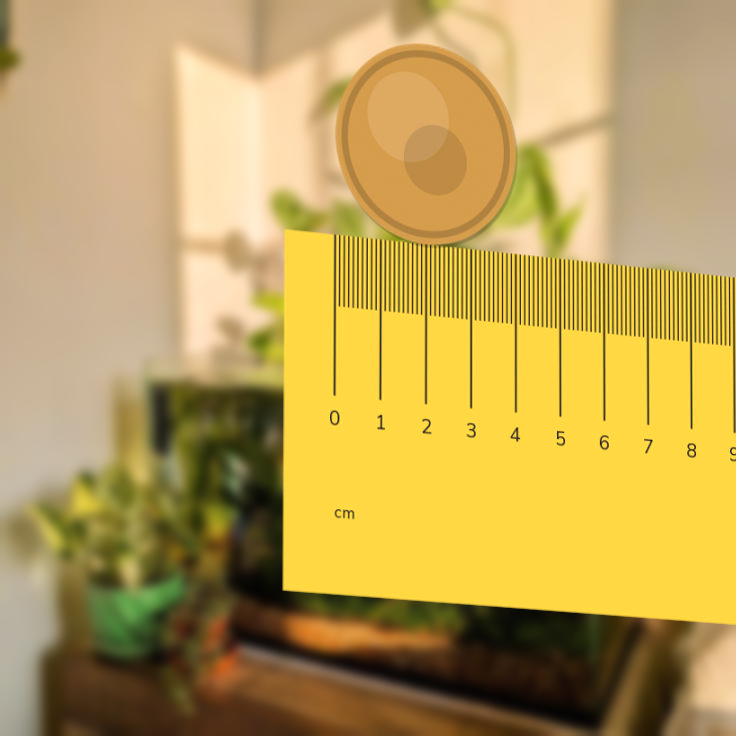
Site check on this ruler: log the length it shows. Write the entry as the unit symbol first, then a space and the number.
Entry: cm 4
